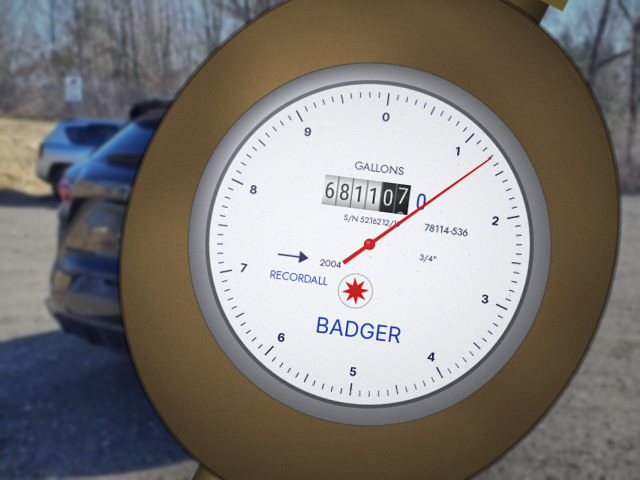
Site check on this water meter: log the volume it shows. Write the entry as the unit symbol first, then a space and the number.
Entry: gal 6811071.3
